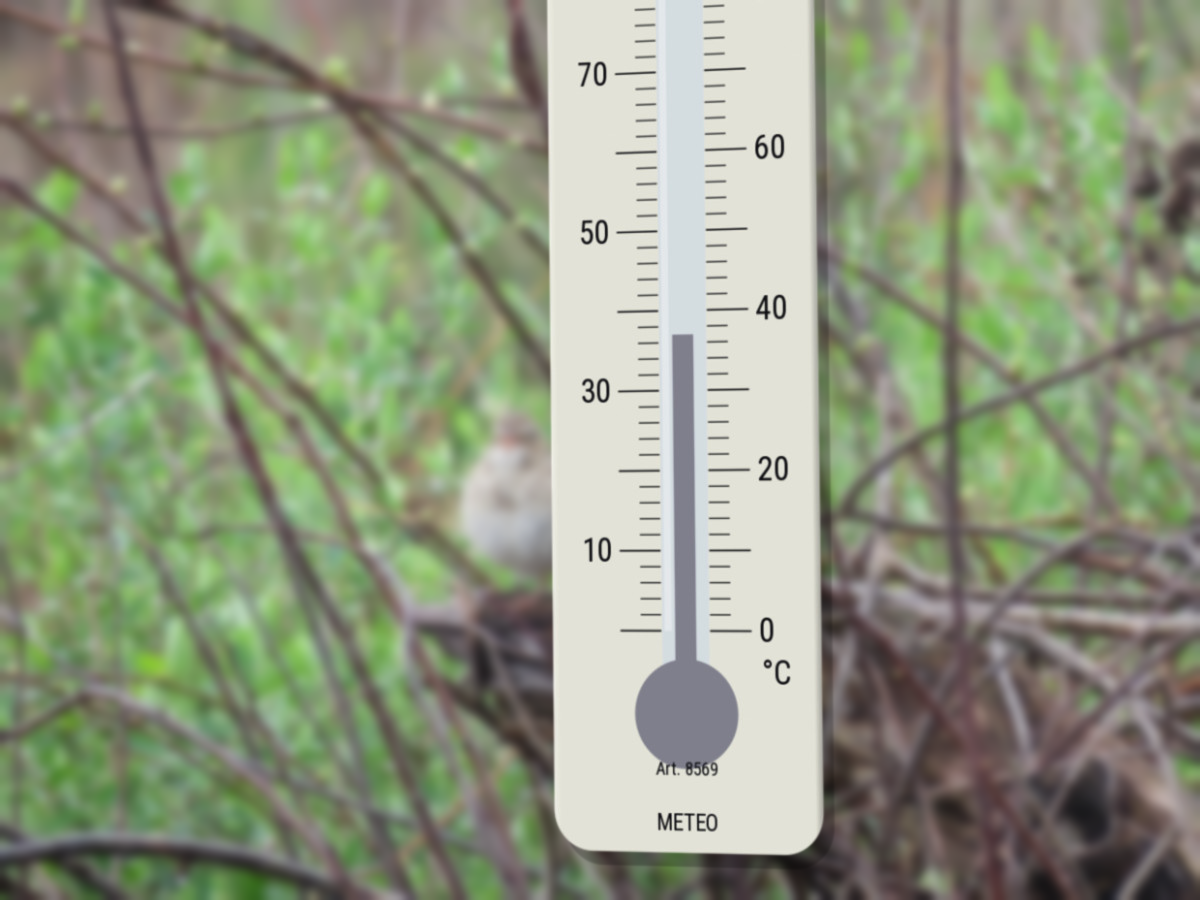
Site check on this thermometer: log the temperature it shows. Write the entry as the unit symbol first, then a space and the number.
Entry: °C 37
